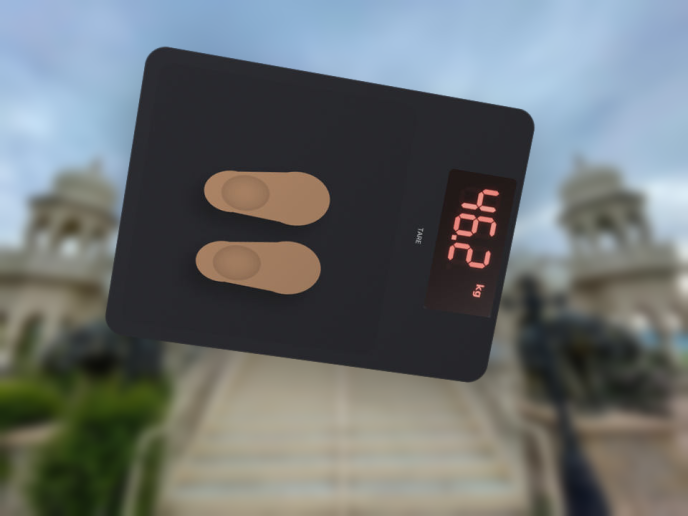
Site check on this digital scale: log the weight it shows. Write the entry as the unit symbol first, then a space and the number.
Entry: kg 46.2
